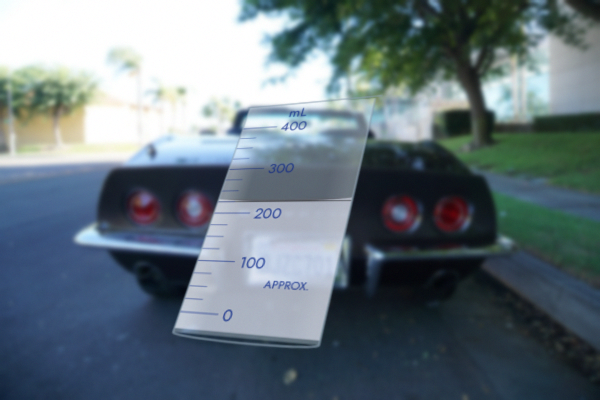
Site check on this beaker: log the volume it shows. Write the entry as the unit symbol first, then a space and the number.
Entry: mL 225
